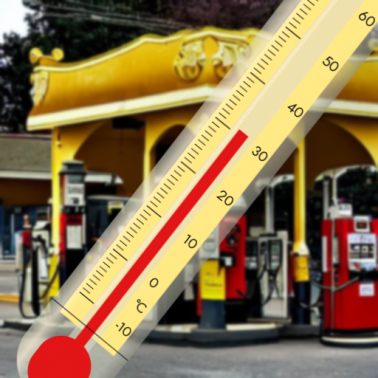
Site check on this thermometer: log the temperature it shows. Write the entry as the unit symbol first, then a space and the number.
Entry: °C 31
